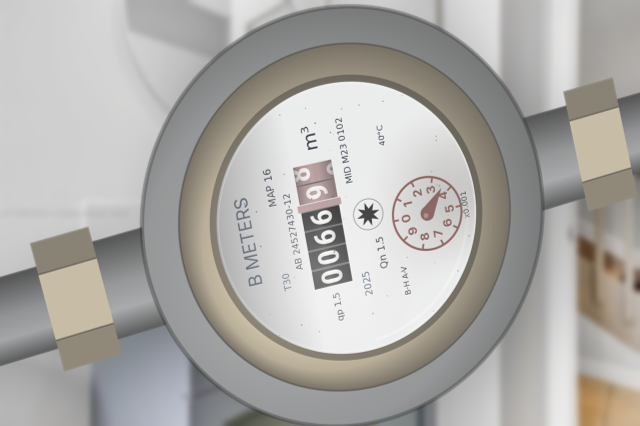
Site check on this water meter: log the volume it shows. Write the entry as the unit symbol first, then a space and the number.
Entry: m³ 66.983
